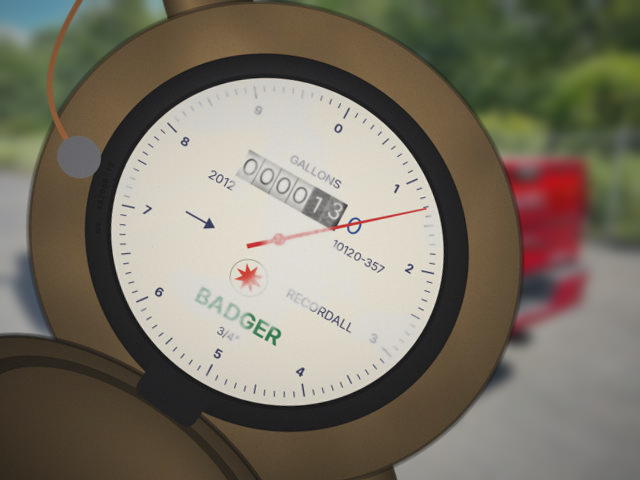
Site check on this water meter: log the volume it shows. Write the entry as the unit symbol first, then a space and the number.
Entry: gal 131.3
